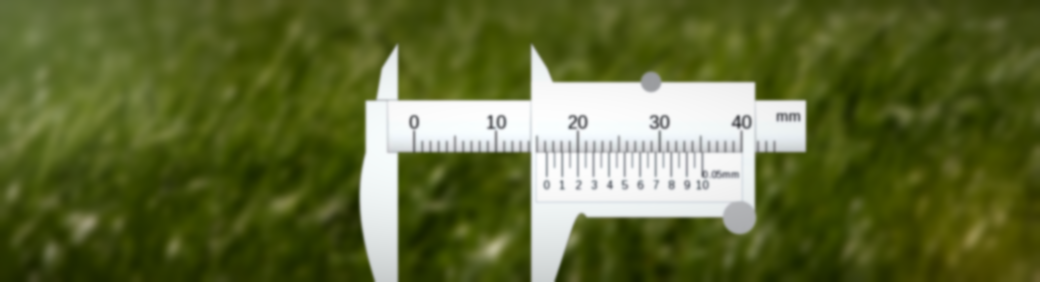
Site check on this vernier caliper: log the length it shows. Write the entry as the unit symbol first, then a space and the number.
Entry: mm 16.2
